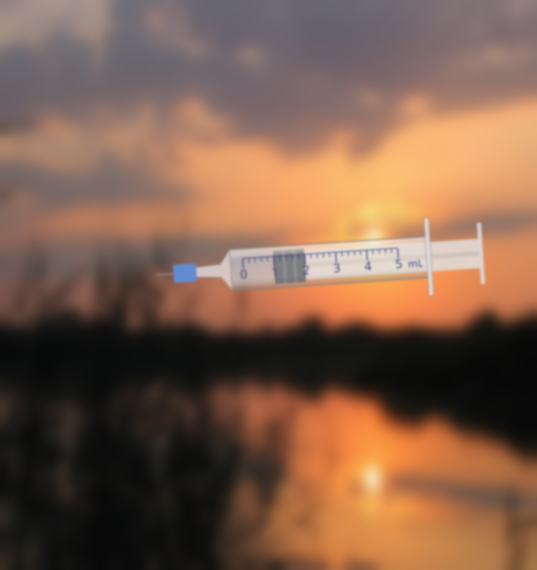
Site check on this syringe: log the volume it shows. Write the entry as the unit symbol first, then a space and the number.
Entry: mL 1
